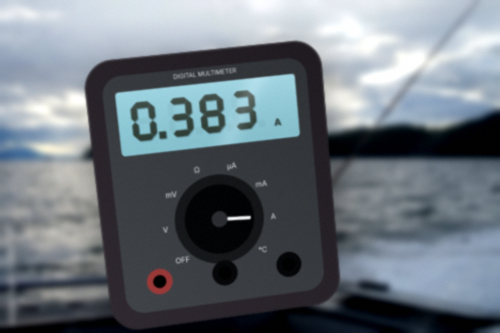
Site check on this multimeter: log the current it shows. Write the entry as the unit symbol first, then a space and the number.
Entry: A 0.383
